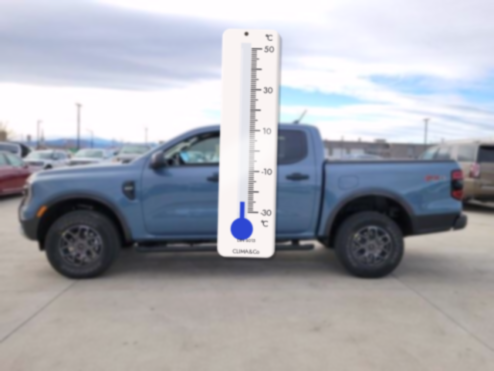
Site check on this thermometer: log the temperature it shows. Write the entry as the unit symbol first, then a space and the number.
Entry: °C -25
